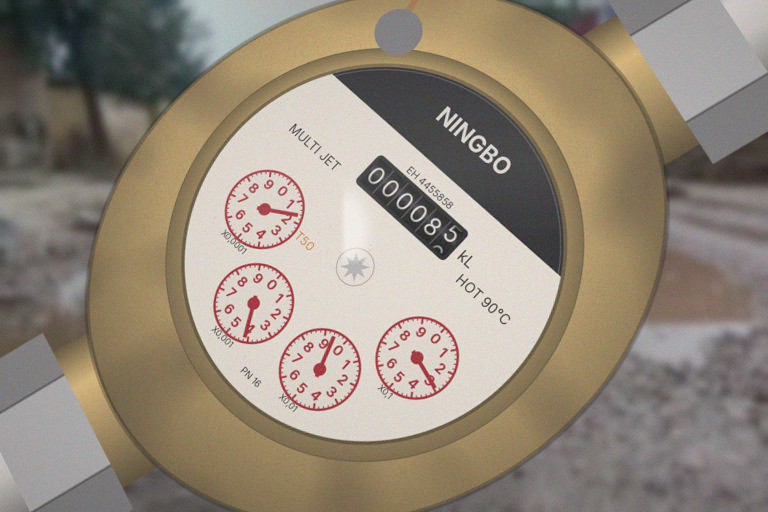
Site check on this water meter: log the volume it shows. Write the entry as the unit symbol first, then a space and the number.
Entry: kL 85.2941
